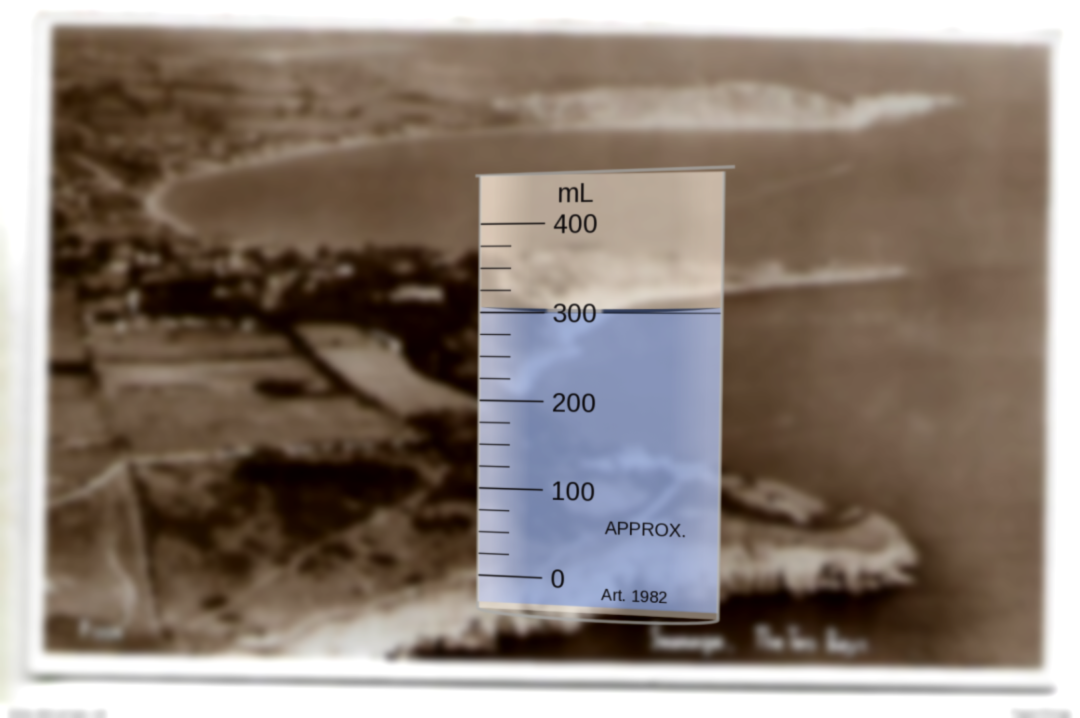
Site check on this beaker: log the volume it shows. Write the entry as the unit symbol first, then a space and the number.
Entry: mL 300
